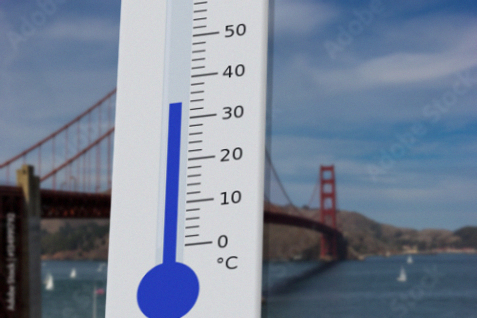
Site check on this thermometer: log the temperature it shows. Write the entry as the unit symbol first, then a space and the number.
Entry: °C 34
